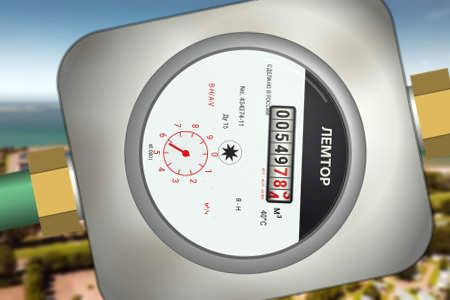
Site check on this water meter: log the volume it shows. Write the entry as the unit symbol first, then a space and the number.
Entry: m³ 549.7835
